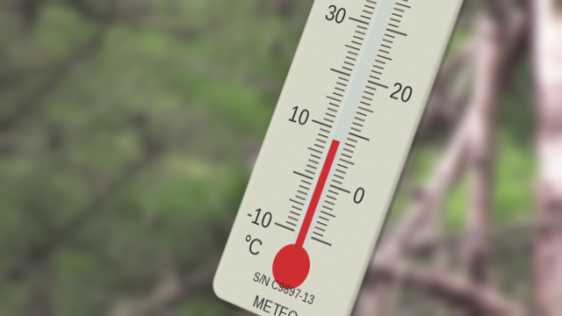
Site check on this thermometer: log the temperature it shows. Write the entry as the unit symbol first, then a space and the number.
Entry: °C 8
